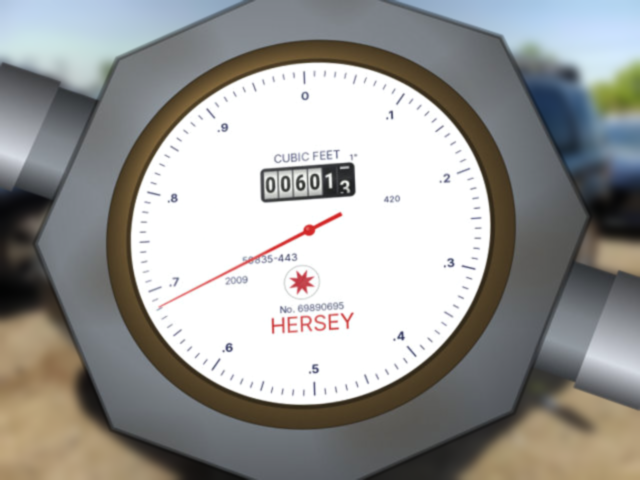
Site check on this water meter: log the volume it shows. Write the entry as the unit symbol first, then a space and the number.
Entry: ft³ 6012.68
